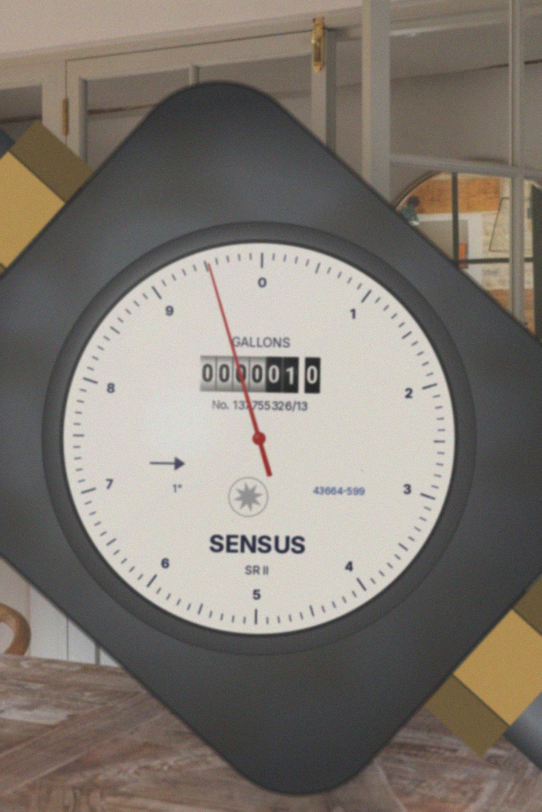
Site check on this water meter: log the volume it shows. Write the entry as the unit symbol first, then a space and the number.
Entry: gal 9.5
